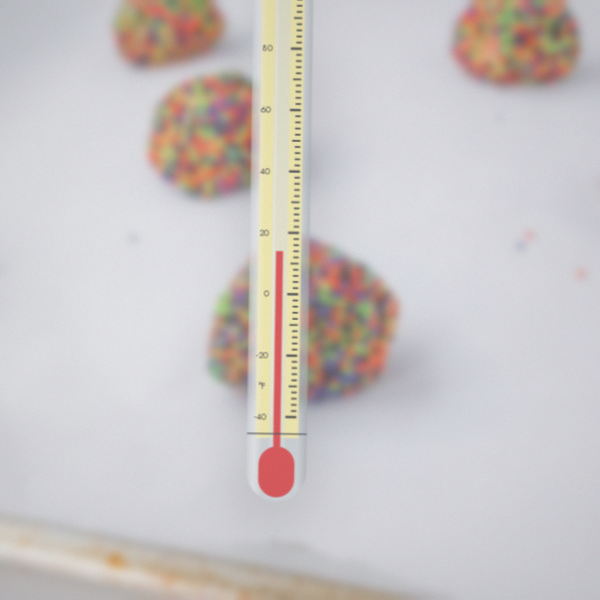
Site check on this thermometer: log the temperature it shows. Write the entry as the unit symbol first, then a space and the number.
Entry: °F 14
